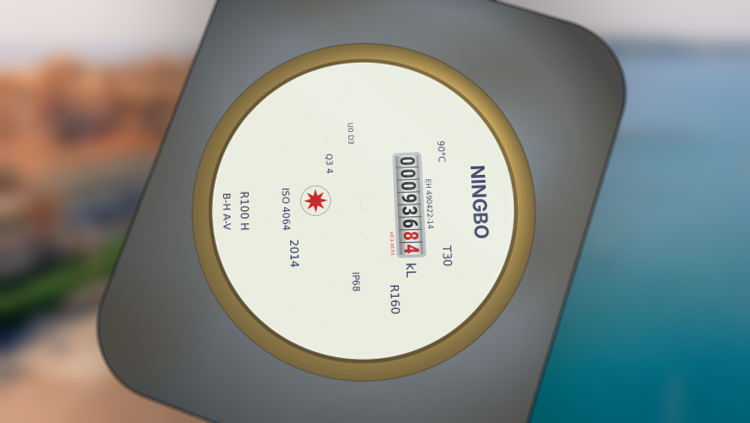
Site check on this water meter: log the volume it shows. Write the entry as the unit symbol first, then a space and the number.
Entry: kL 936.84
